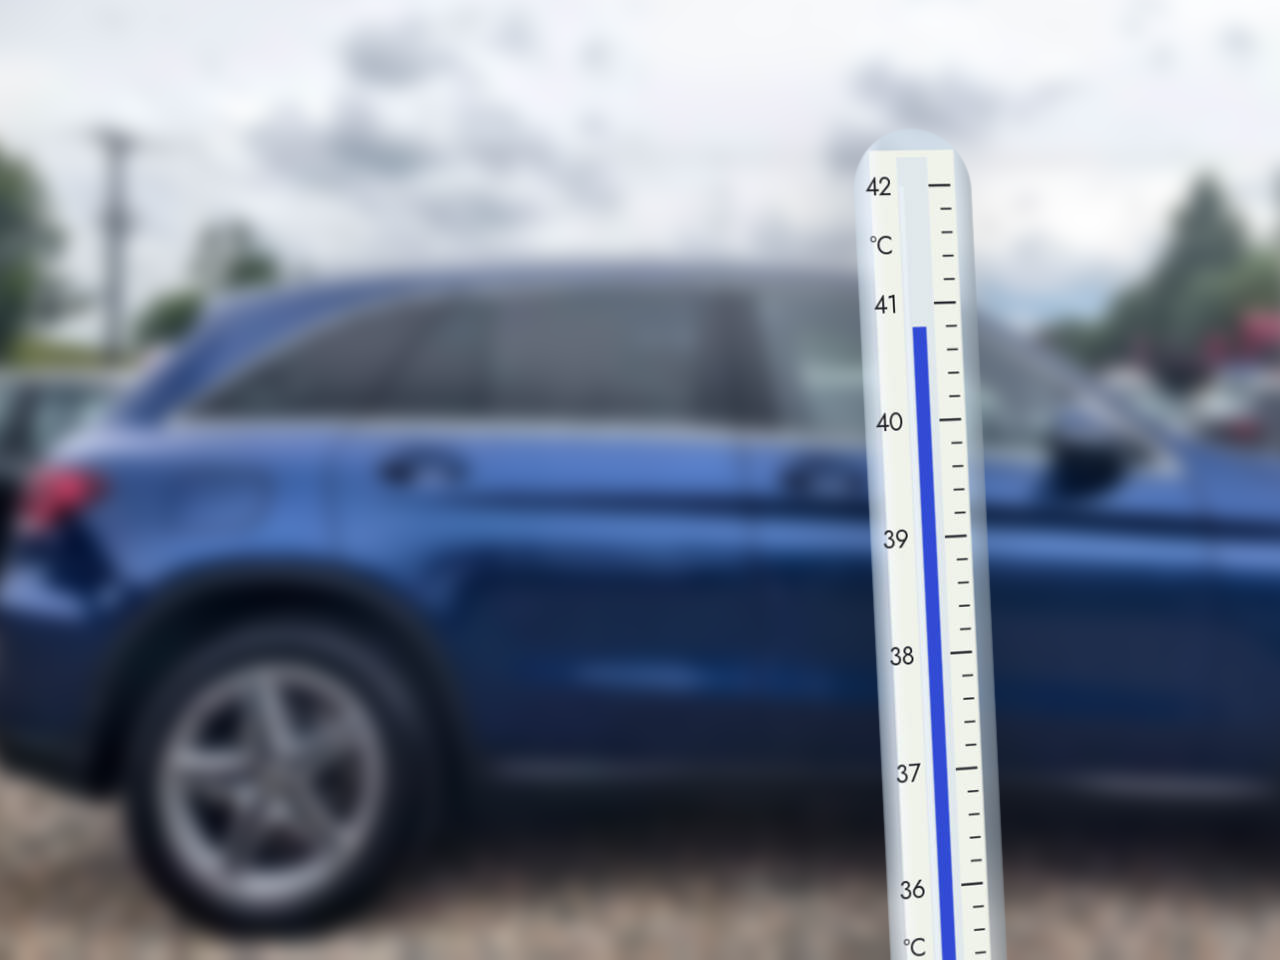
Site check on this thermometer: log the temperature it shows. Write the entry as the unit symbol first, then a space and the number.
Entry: °C 40.8
